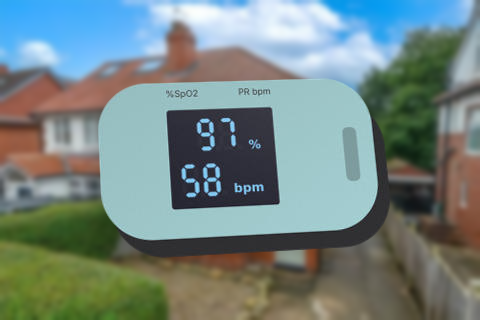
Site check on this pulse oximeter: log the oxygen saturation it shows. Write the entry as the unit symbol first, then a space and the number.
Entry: % 97
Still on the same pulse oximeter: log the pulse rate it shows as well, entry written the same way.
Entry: bpm 58
